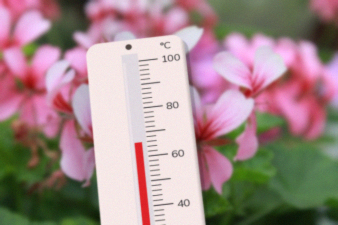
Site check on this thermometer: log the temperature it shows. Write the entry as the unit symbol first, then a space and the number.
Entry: °C 66
